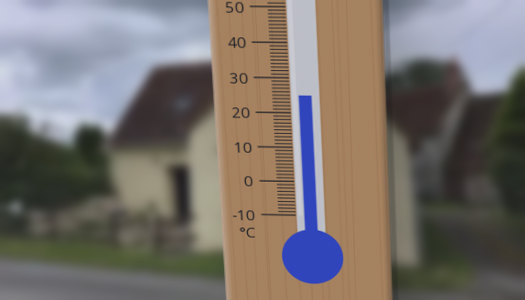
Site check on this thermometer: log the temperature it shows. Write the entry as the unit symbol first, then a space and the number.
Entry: °C 25
